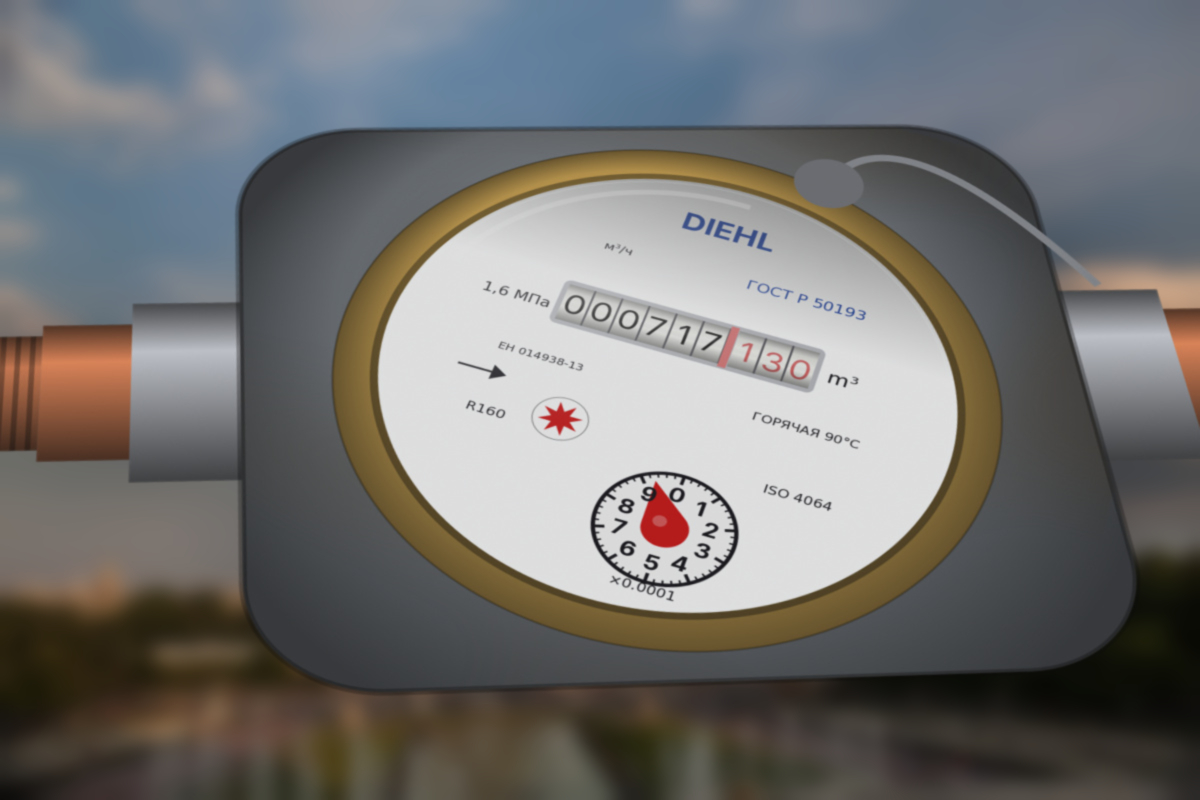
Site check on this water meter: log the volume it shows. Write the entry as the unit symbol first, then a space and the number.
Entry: m³ 717.1299
